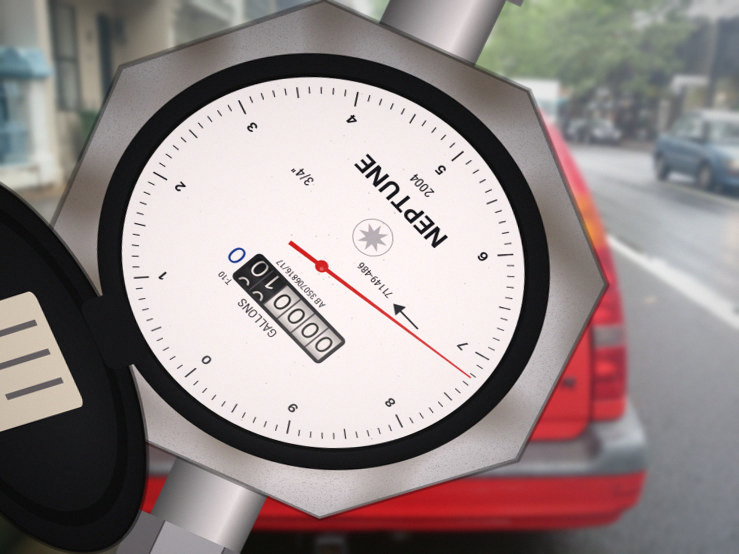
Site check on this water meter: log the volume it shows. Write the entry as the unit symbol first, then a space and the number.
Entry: gal 97.2
